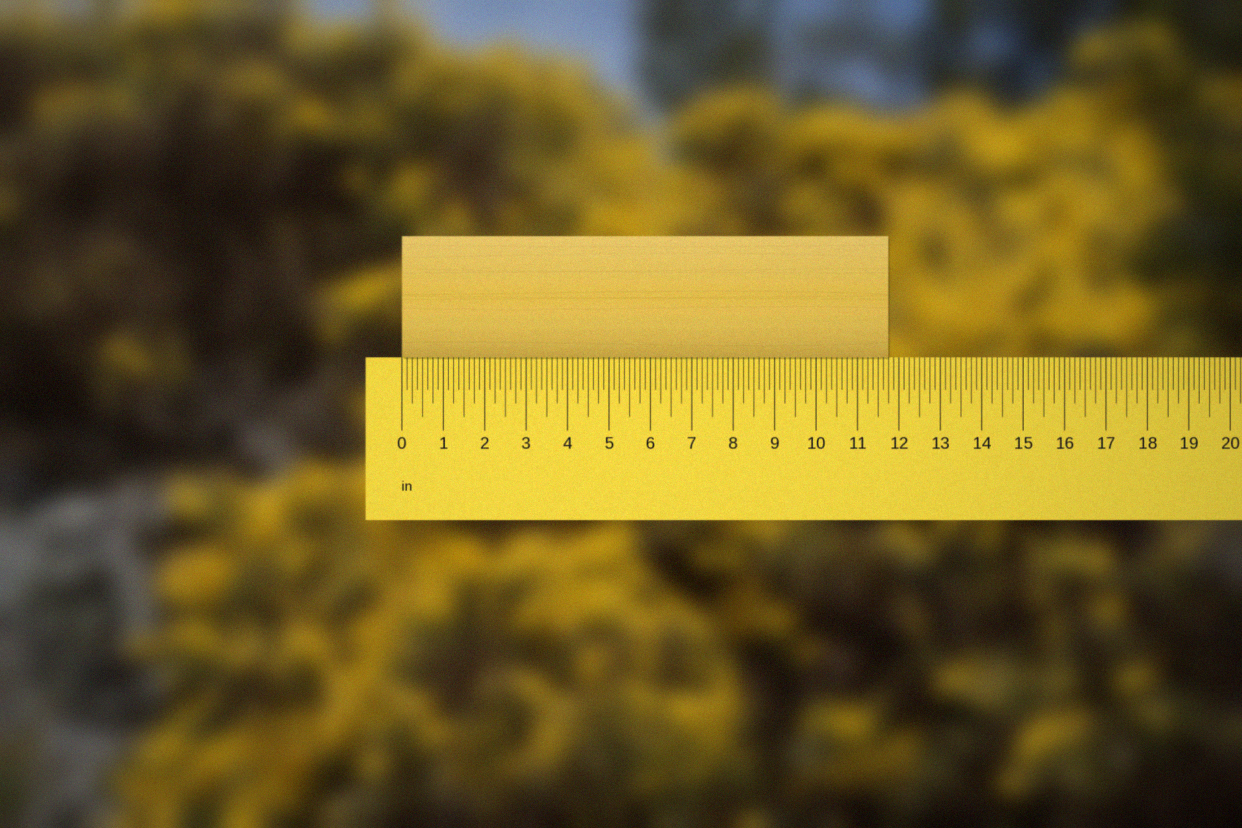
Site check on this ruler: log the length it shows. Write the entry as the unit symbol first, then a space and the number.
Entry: in 11.75
